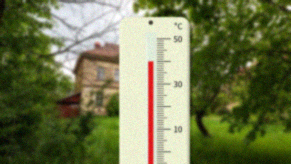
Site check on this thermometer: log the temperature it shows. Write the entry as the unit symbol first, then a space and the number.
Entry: °C 40
